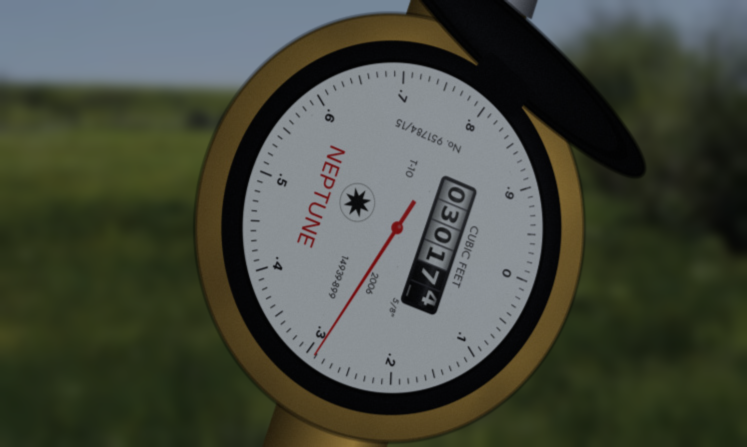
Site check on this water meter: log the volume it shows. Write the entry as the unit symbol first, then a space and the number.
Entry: ft³ 30174.29
